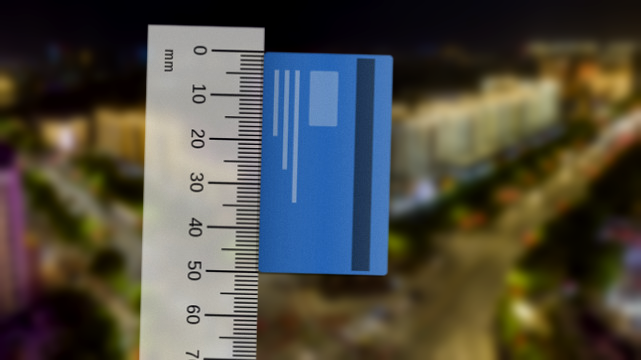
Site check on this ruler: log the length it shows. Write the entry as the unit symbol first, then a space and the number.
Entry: mm 50
